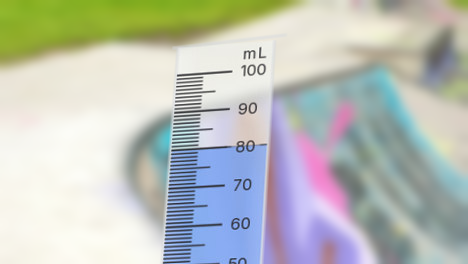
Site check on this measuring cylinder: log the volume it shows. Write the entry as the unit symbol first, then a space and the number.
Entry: mL 80
